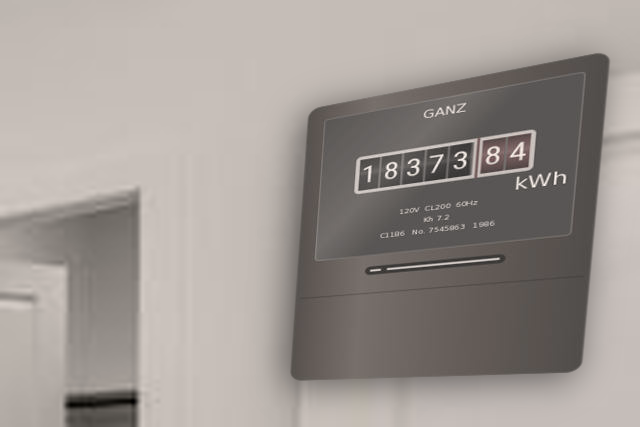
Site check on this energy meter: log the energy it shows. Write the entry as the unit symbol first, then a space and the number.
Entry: kWh 18373.84
